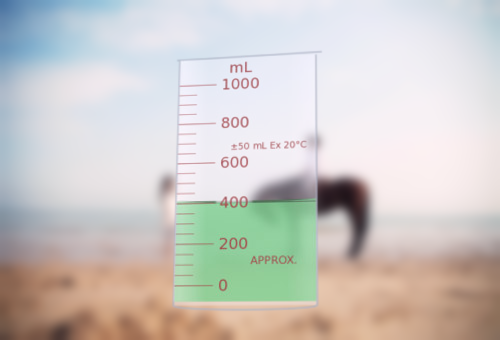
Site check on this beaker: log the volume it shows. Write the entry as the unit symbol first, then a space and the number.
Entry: mL 400
